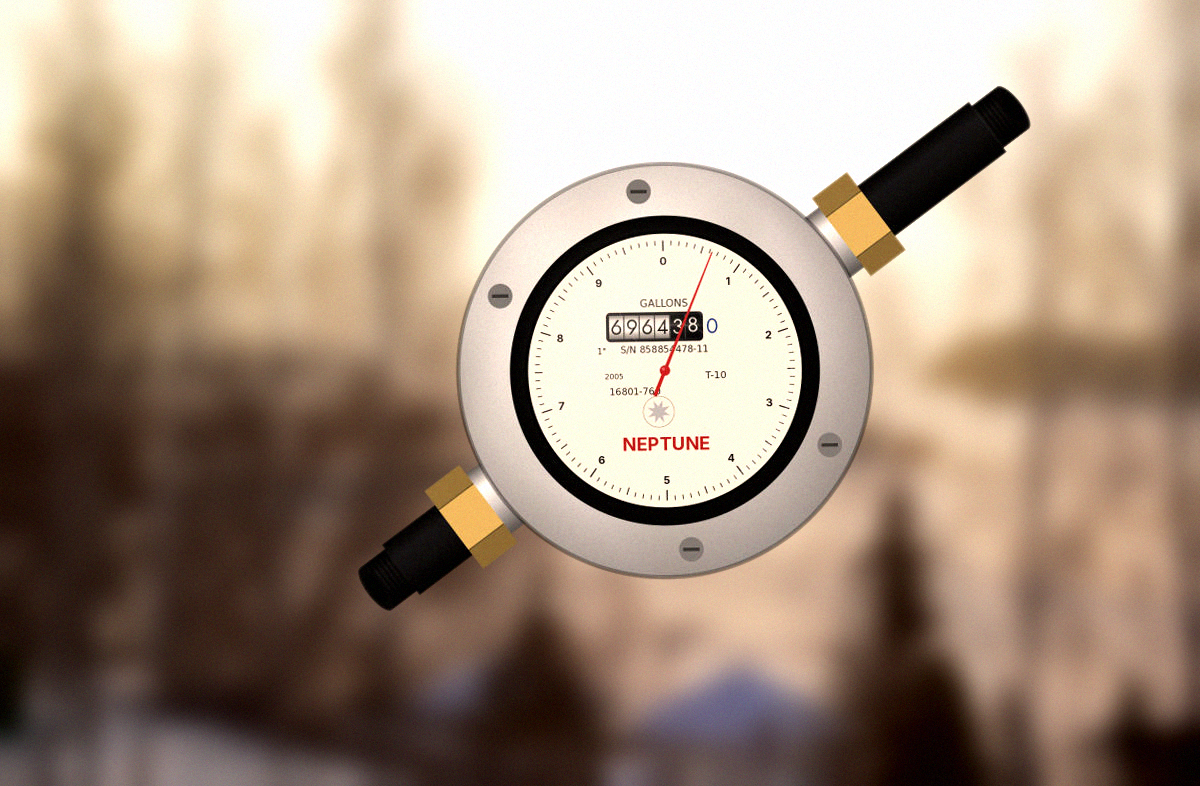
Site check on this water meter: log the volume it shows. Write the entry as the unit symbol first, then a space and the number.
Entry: gal 6964380.6
